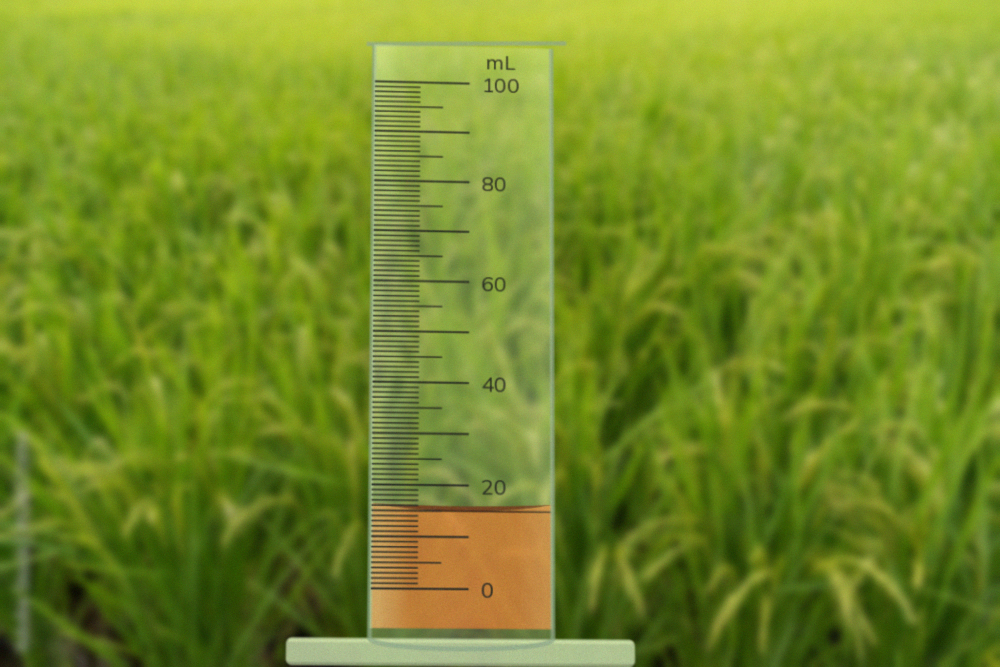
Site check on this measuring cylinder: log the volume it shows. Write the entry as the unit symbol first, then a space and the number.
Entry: mL 15
